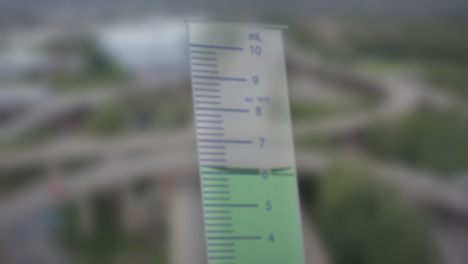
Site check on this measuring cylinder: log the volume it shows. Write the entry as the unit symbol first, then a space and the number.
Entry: mL 6
